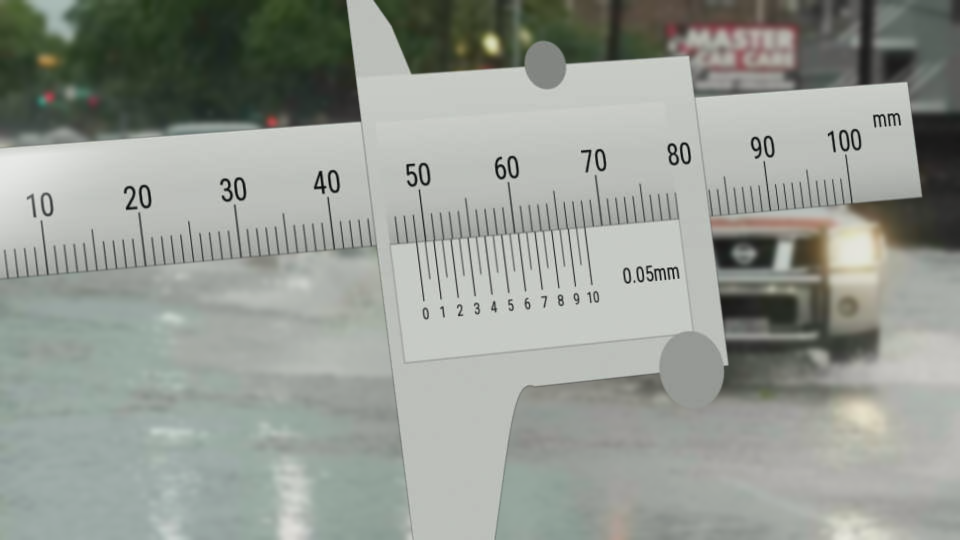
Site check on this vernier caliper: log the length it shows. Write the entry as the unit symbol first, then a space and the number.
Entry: mm 49.0
